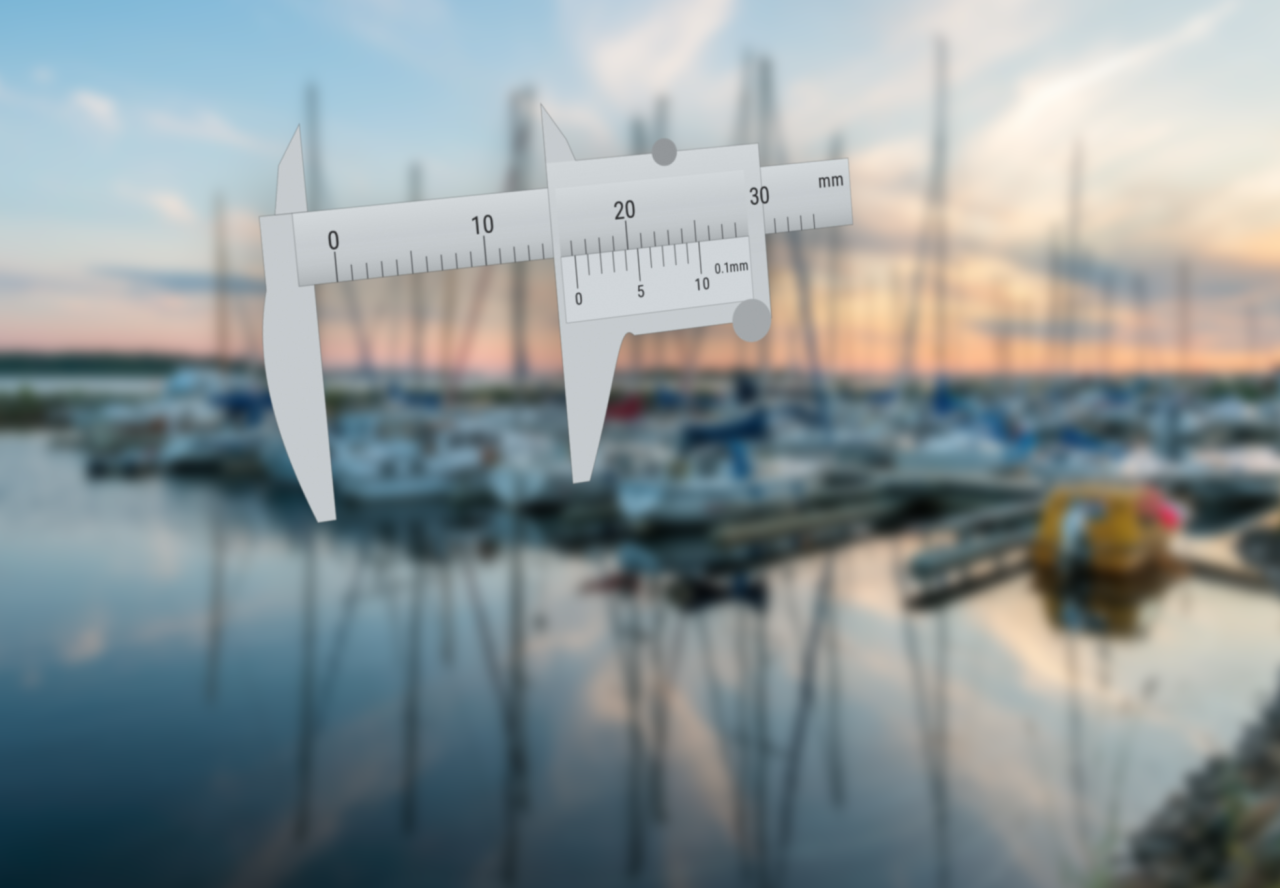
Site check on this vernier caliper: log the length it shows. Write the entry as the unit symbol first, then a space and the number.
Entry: mm 16.2
